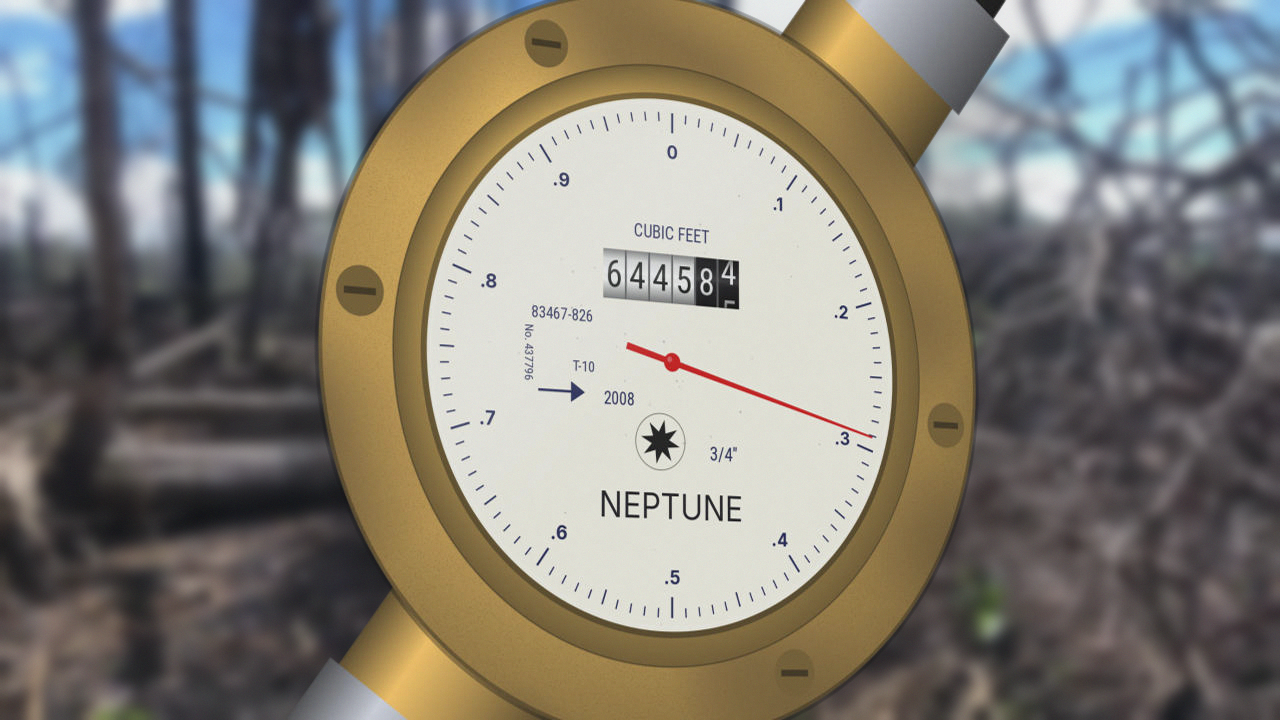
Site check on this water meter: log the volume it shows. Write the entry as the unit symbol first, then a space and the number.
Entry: ft³ 644584.29
